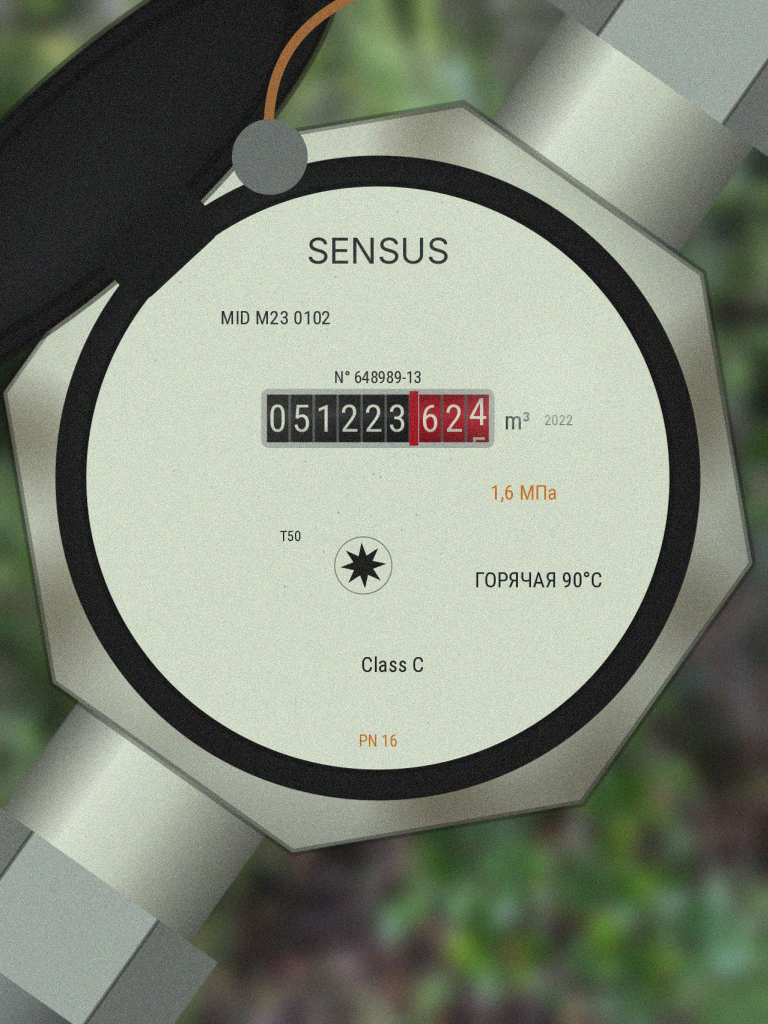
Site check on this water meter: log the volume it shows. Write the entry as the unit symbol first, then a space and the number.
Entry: m³ 51223.624
